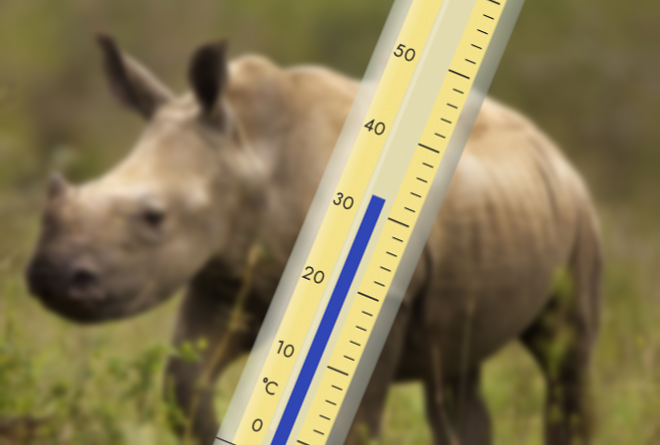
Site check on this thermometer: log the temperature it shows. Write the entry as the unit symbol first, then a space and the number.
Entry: °C 32
